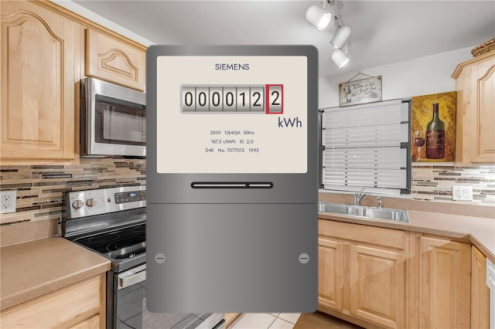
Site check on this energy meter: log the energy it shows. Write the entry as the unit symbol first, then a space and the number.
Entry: kWh 12.2
